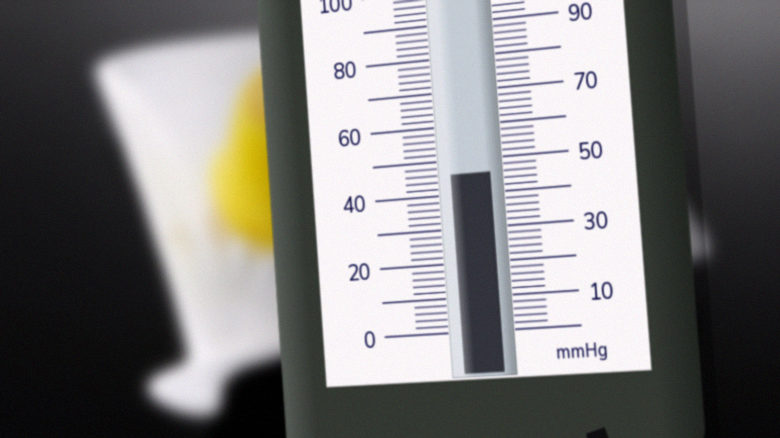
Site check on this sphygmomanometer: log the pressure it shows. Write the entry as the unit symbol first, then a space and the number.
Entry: mmHg 46
